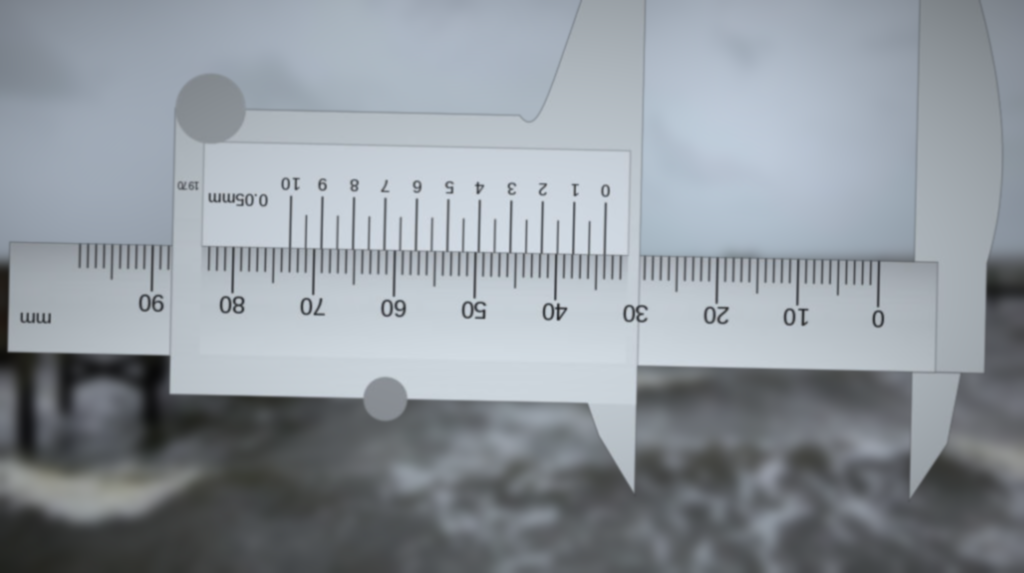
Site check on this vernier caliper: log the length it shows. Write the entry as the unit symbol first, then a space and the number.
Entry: mm 34.0
